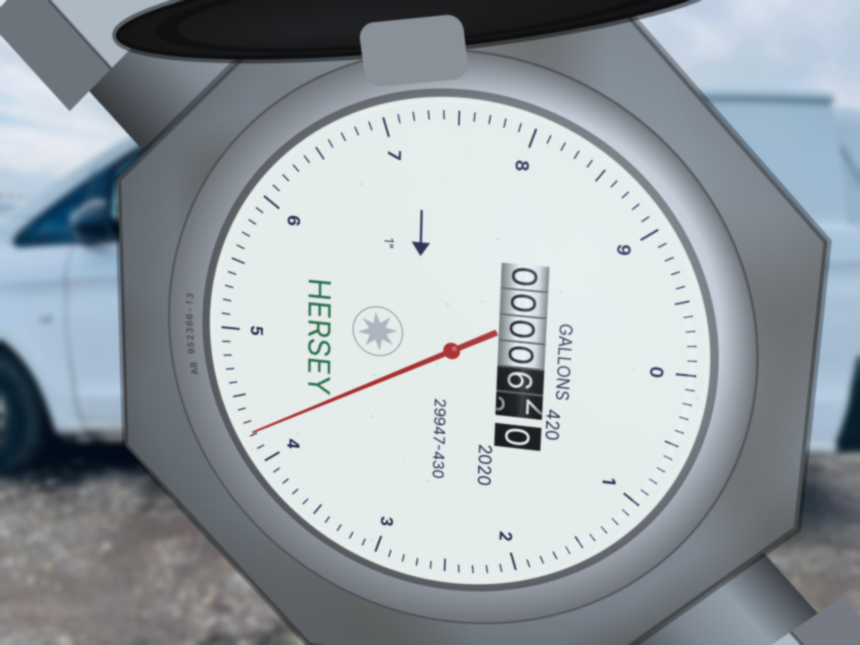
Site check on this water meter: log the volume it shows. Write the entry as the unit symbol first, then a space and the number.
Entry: gal 624.2
